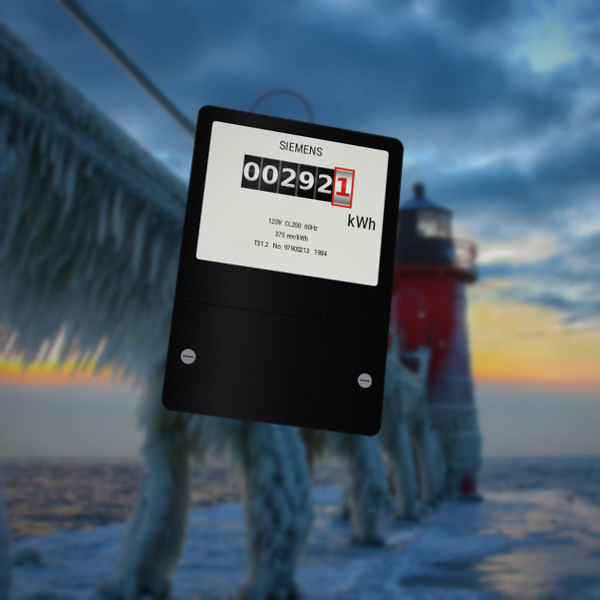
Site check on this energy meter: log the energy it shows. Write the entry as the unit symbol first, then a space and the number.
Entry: kWh 292.1
